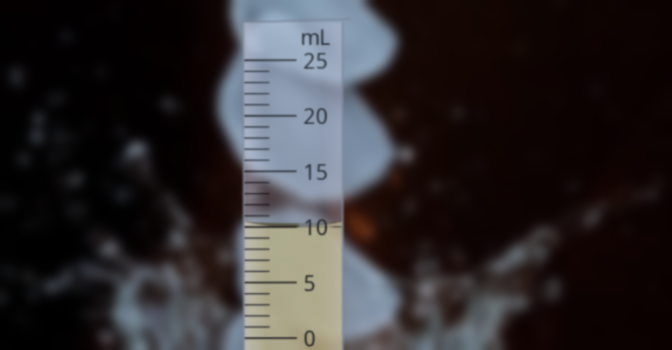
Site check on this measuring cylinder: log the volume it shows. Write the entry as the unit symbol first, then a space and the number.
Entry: mL 10
